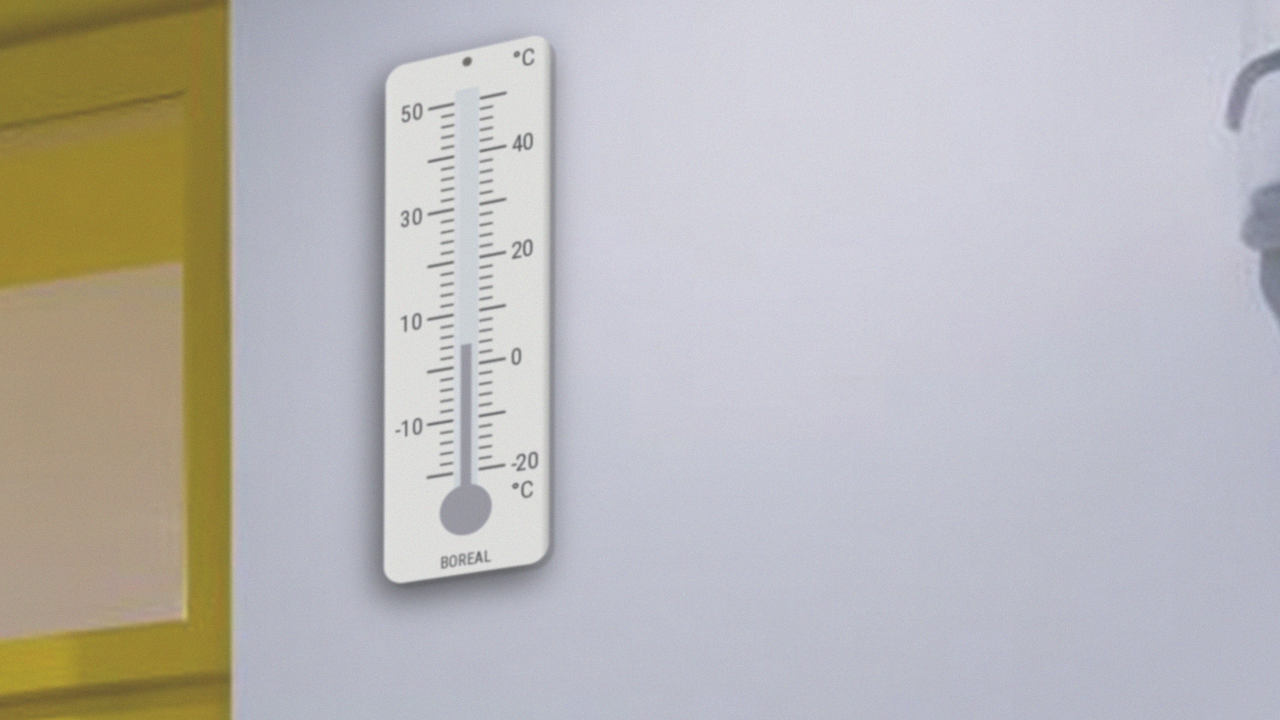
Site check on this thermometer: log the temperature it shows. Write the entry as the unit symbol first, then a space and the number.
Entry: °C 4
